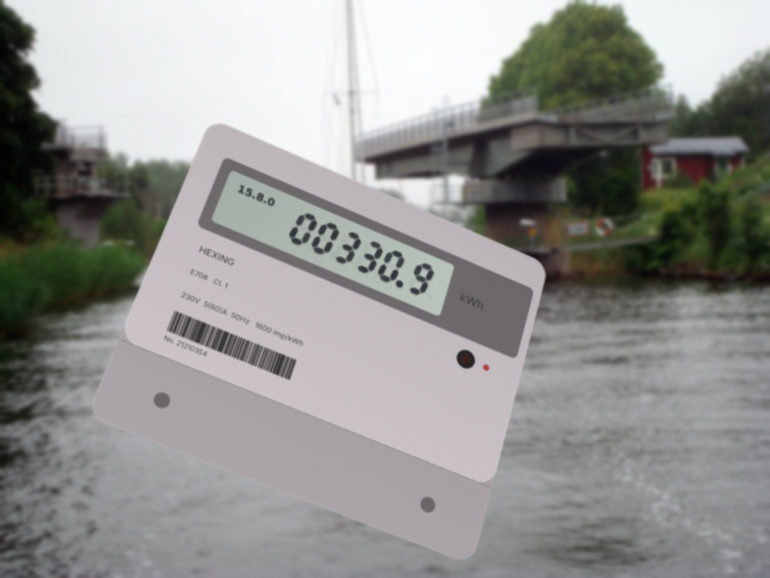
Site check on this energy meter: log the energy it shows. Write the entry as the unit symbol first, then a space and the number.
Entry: kWh 330.9
